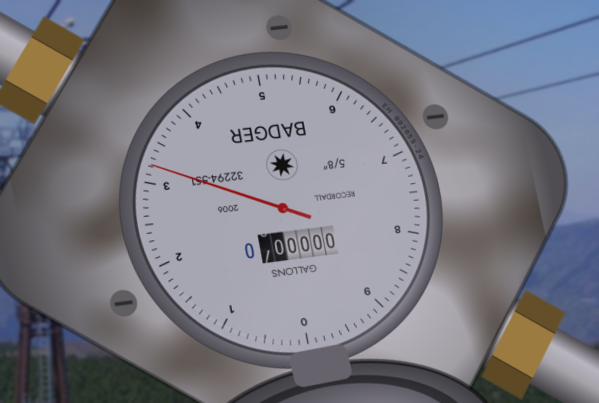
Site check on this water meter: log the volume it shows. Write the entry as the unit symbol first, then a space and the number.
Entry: gal 73.2
